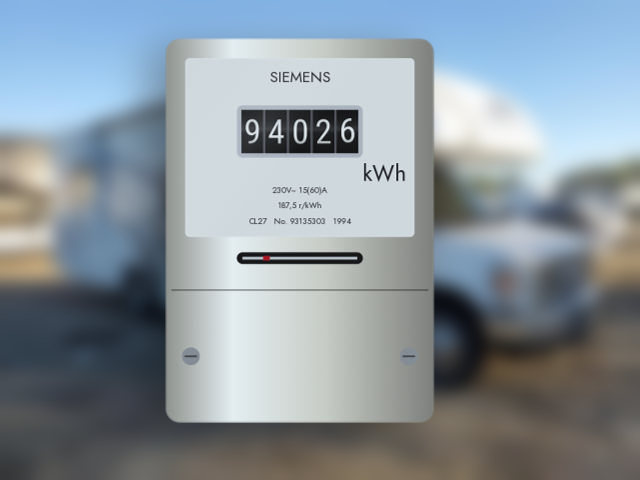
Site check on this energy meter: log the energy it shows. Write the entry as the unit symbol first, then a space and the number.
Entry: kWh 94026
